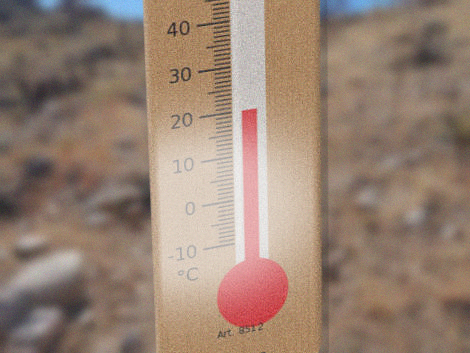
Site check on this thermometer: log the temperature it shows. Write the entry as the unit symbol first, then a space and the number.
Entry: °C 20
